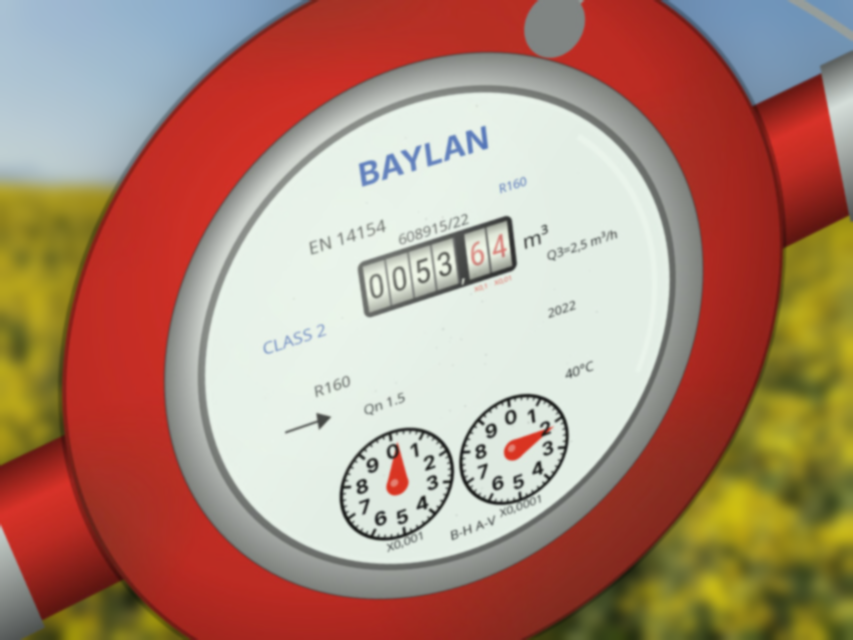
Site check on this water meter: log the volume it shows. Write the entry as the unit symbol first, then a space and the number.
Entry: m³ 53.6402
